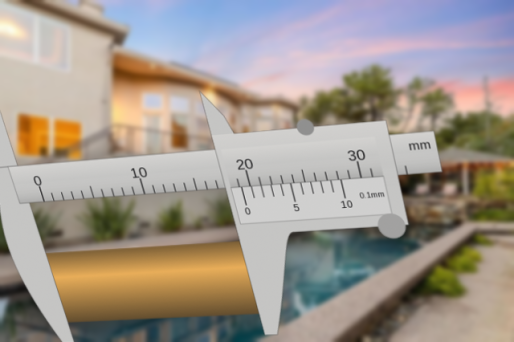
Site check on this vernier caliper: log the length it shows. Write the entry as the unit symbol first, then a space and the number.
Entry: mm 19.2
